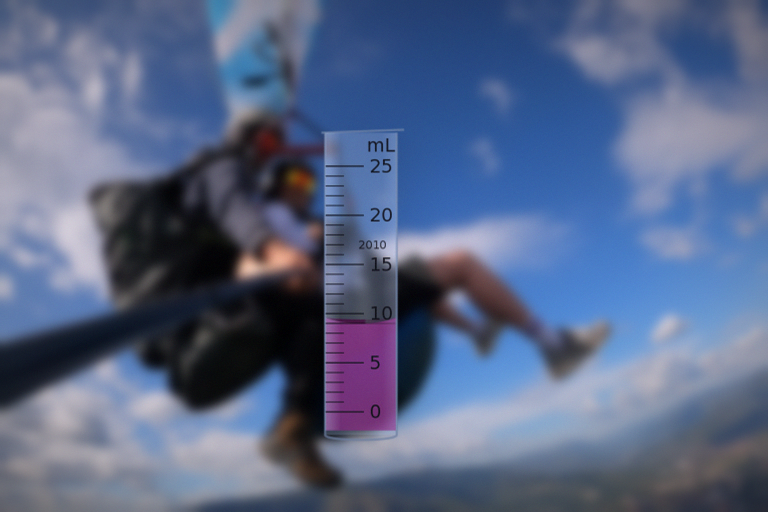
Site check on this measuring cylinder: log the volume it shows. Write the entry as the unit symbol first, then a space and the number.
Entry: mL 9
